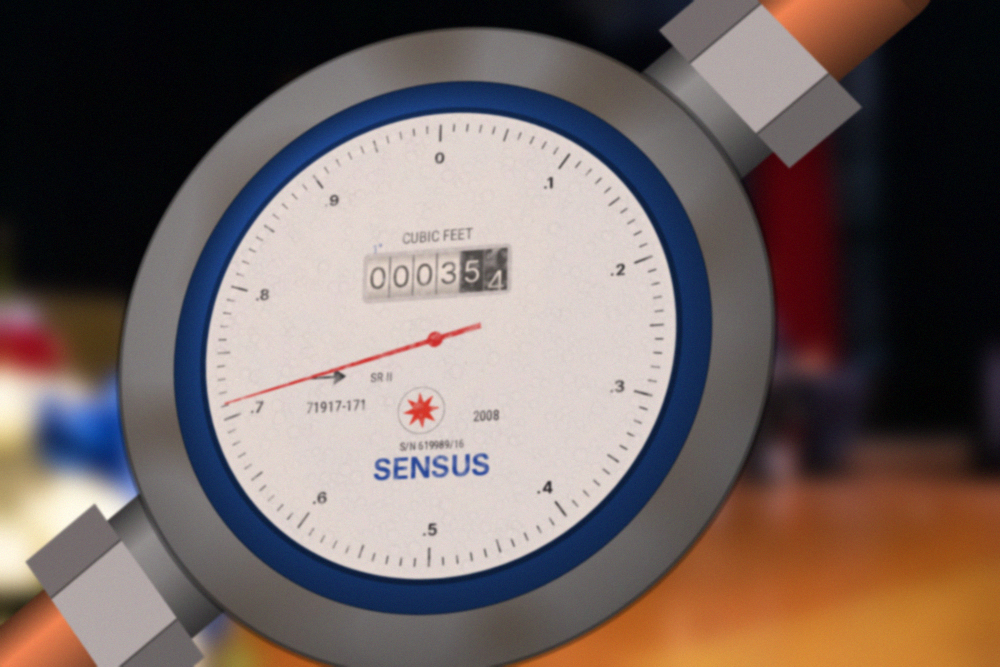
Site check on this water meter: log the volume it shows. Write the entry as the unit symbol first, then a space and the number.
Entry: ft³ 353.71
